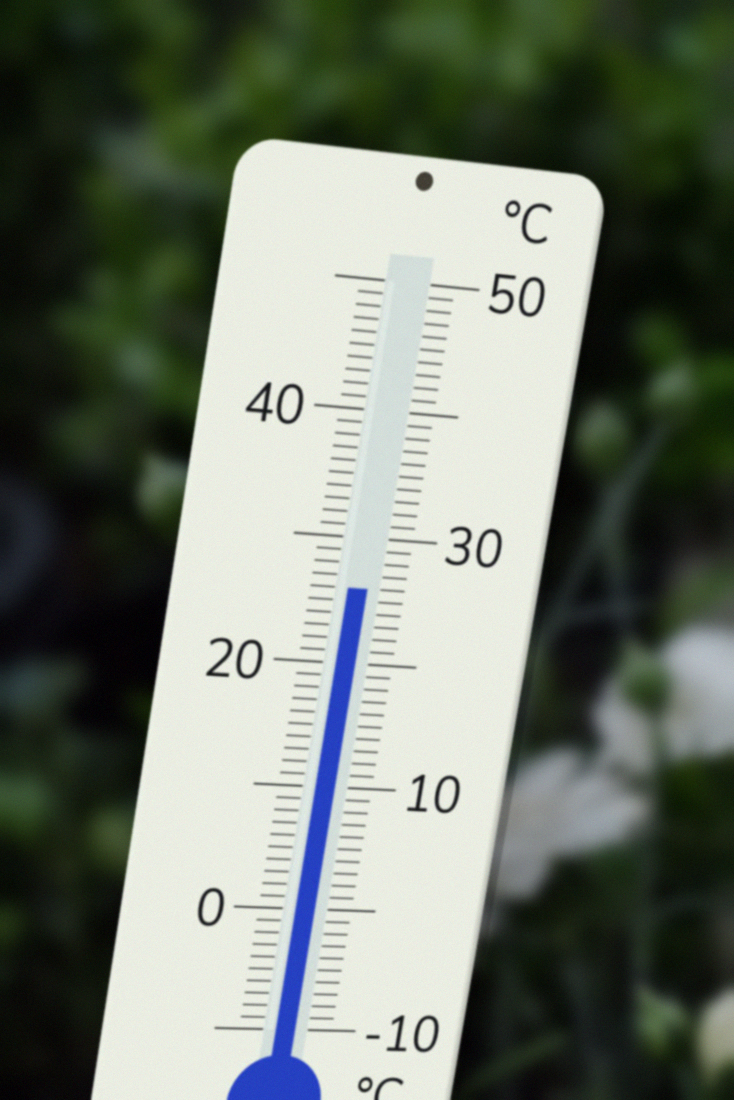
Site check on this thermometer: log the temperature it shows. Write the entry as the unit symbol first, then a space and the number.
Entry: °C 26
